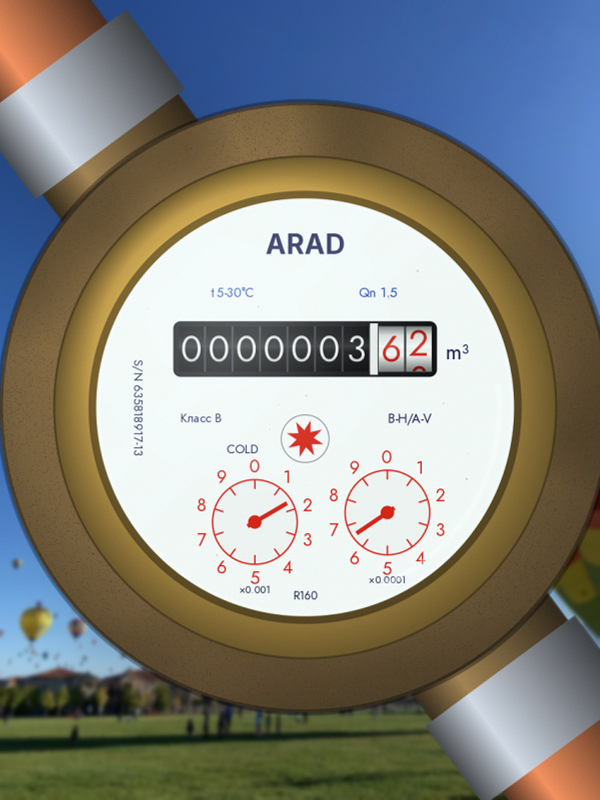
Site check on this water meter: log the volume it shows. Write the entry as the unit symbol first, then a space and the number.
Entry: m³ 3.6216
